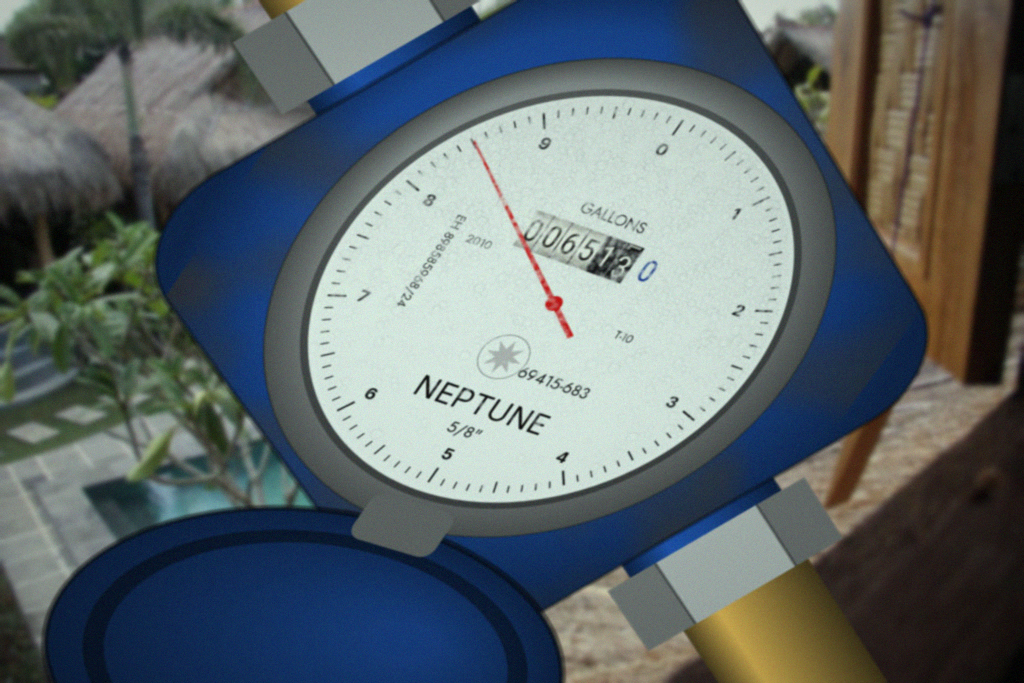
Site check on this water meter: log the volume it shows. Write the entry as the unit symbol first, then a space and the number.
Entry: gal 65128.5
